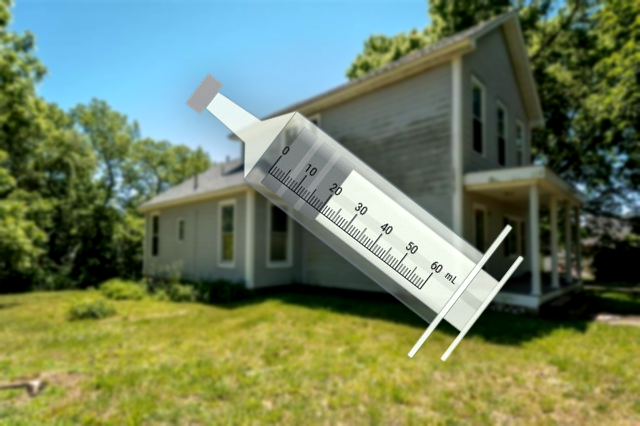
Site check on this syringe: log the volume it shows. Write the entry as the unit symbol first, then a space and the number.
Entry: mL 0
